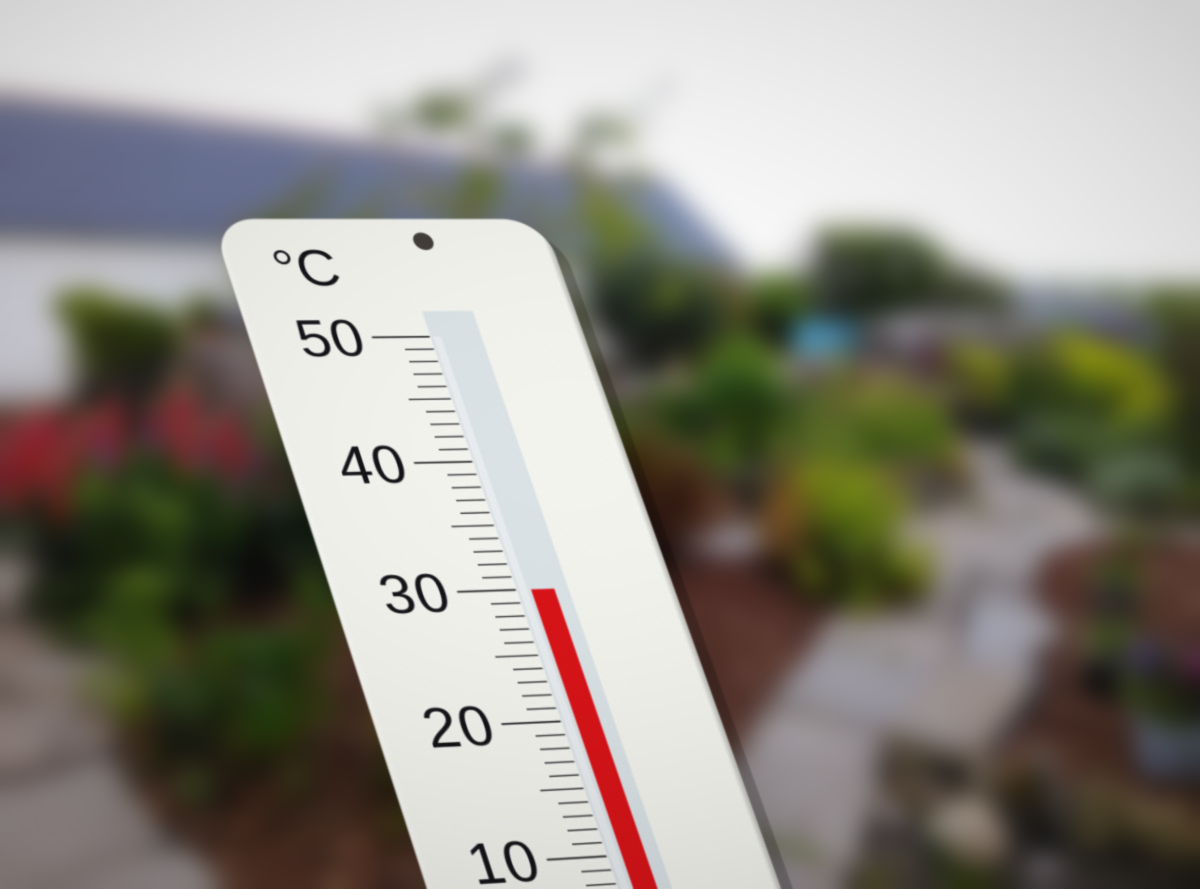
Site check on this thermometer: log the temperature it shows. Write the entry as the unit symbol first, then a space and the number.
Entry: °C 30
